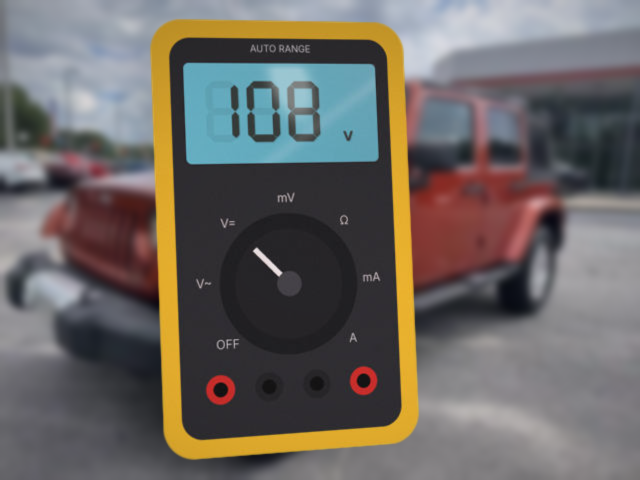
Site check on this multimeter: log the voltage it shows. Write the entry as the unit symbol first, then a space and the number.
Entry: V 108
